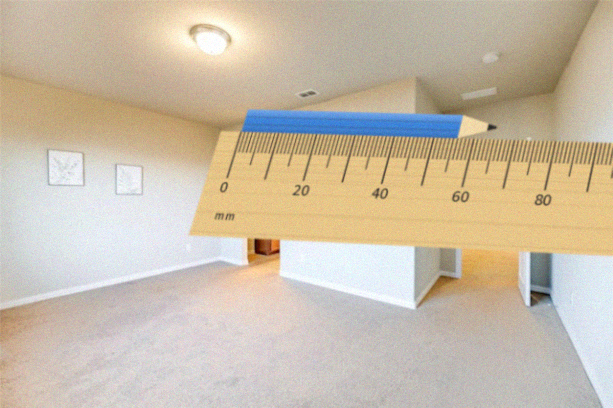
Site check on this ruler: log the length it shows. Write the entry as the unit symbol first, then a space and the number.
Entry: mm 65
